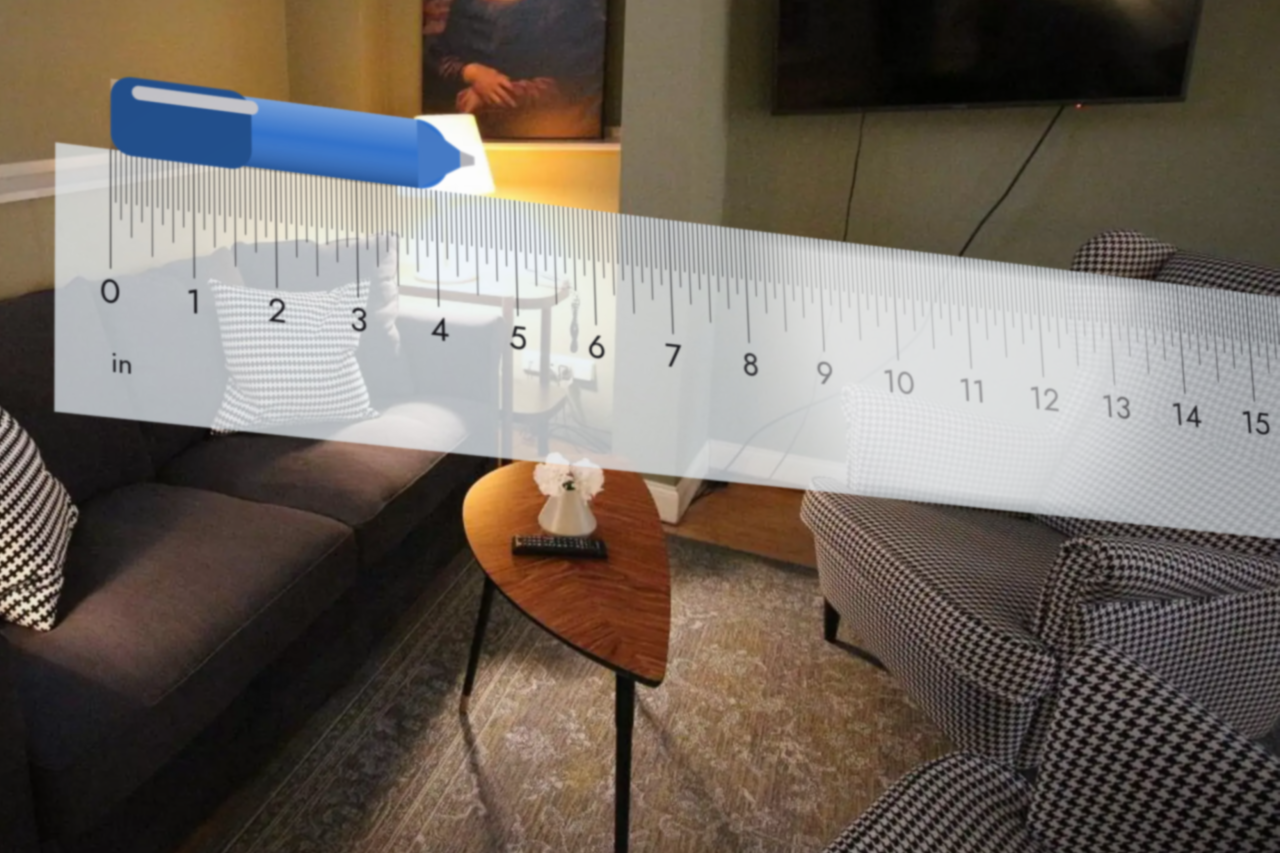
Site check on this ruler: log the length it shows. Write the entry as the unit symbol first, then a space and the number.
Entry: in 4.5
